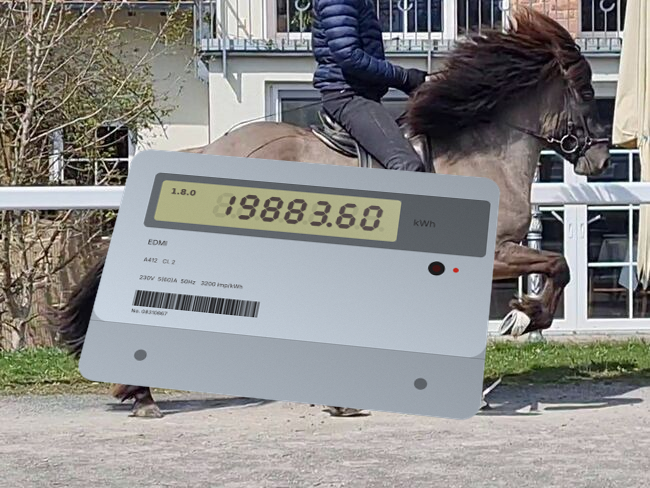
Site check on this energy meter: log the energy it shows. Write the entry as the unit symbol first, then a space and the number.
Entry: kWh 19883.60
